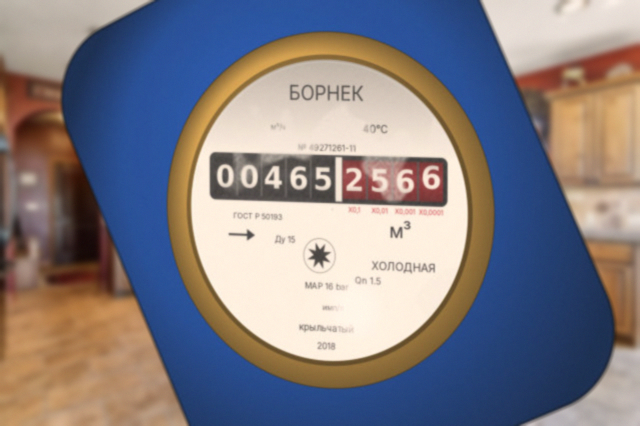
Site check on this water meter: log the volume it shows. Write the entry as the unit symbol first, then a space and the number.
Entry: m³ 465.2566
